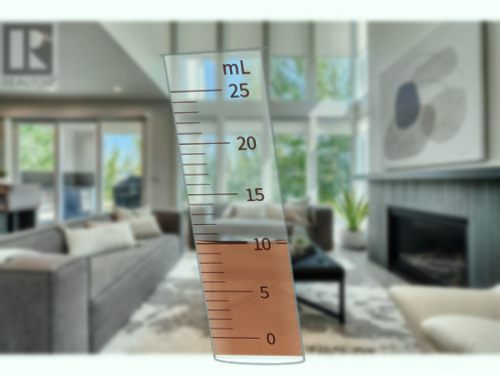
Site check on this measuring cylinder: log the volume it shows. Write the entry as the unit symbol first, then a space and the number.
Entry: mL 10
